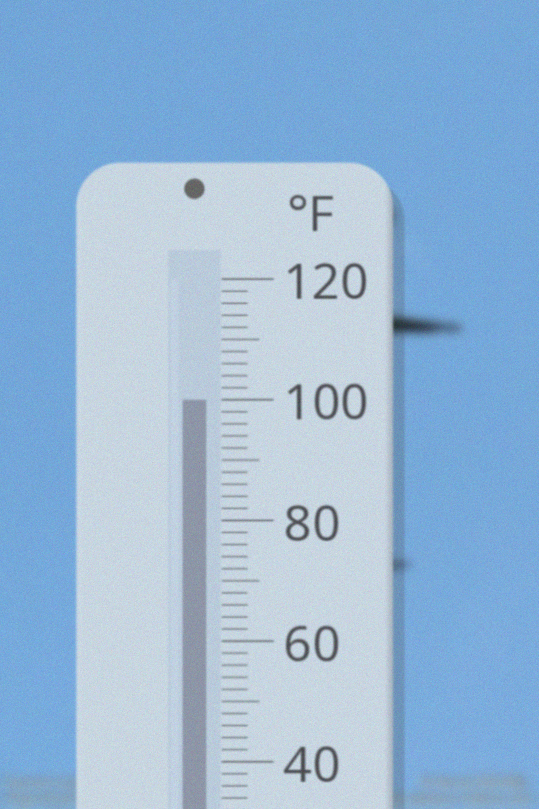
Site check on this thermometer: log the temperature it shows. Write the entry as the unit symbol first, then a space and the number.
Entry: °F 100
